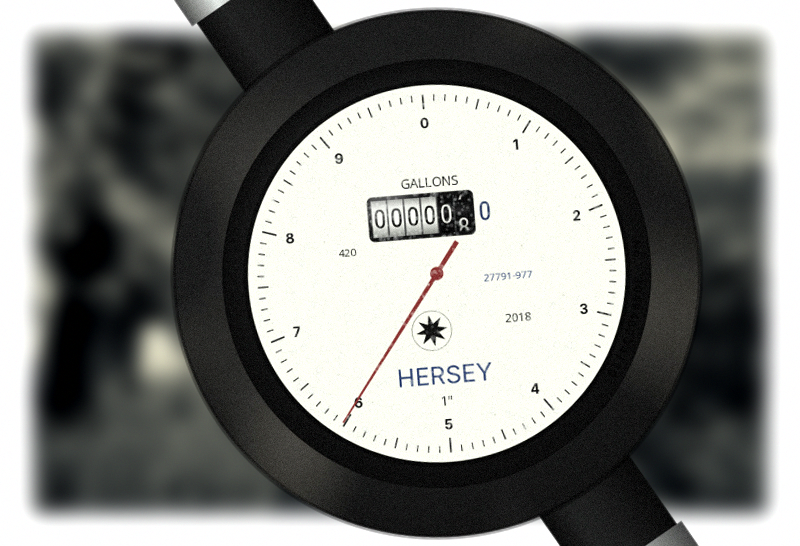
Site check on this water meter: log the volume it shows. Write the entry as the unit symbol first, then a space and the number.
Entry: gal 76.0
